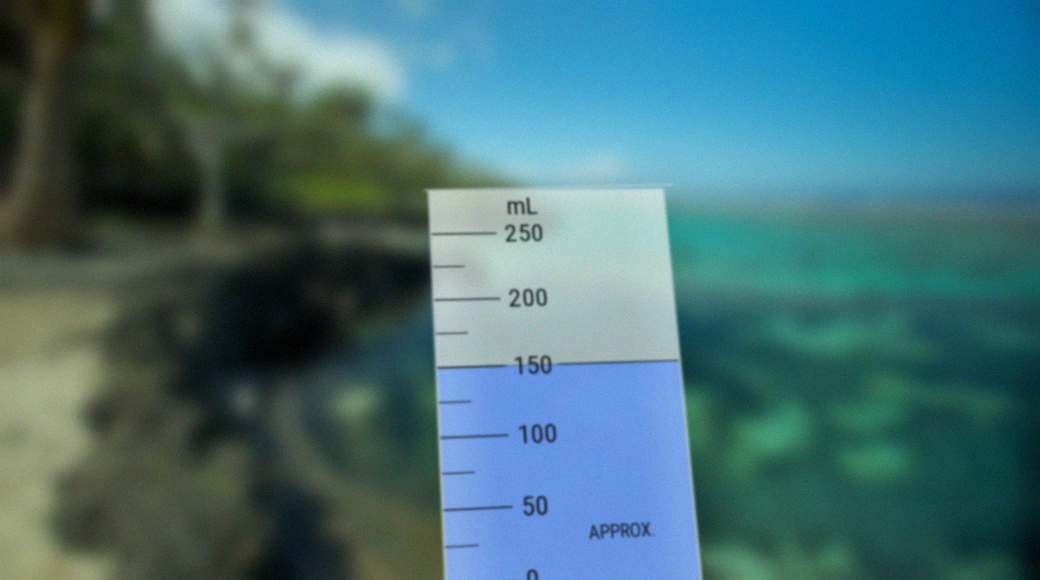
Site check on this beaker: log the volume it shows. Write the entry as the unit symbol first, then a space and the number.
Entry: mL 150
